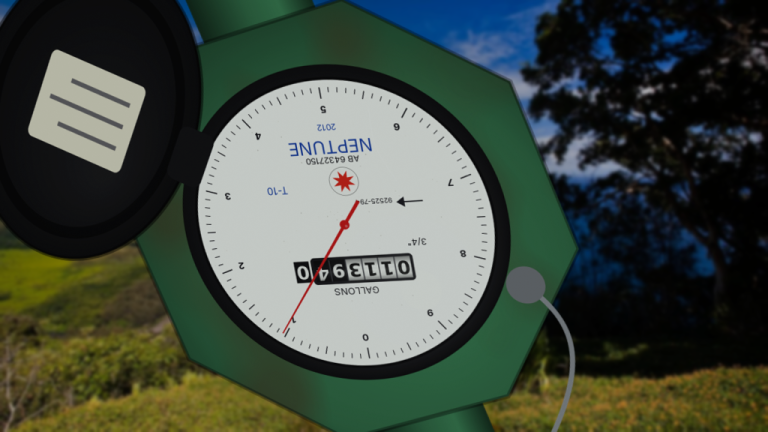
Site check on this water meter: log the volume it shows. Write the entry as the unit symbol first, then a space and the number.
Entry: gal 113941.0
